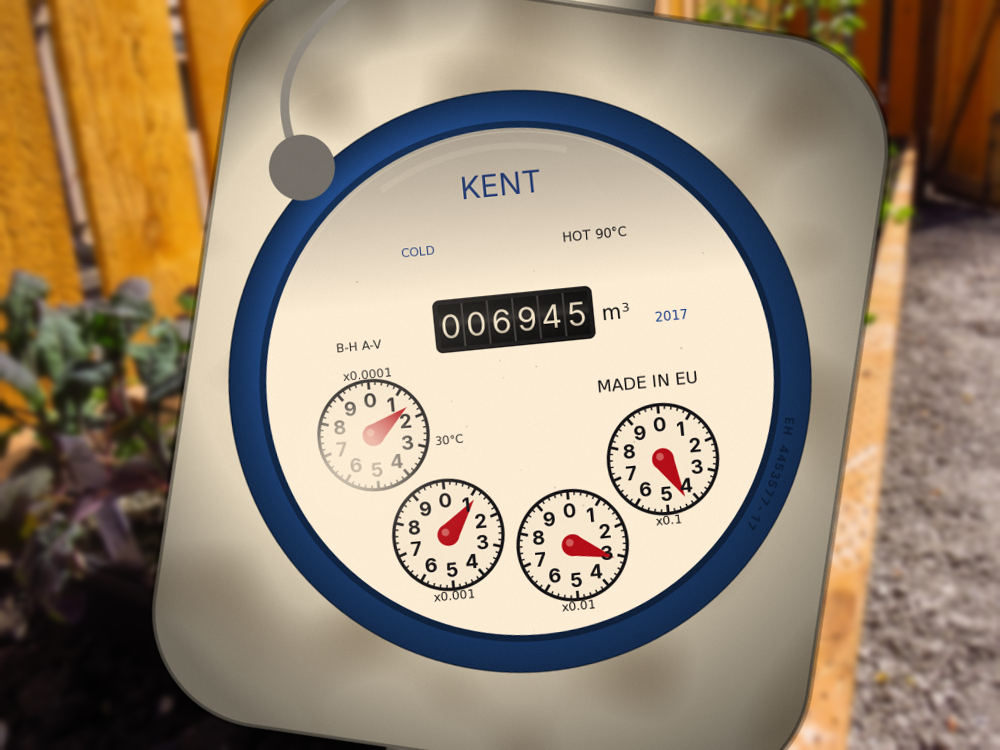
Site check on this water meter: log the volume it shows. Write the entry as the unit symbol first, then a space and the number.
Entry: m³ 6945.4311
